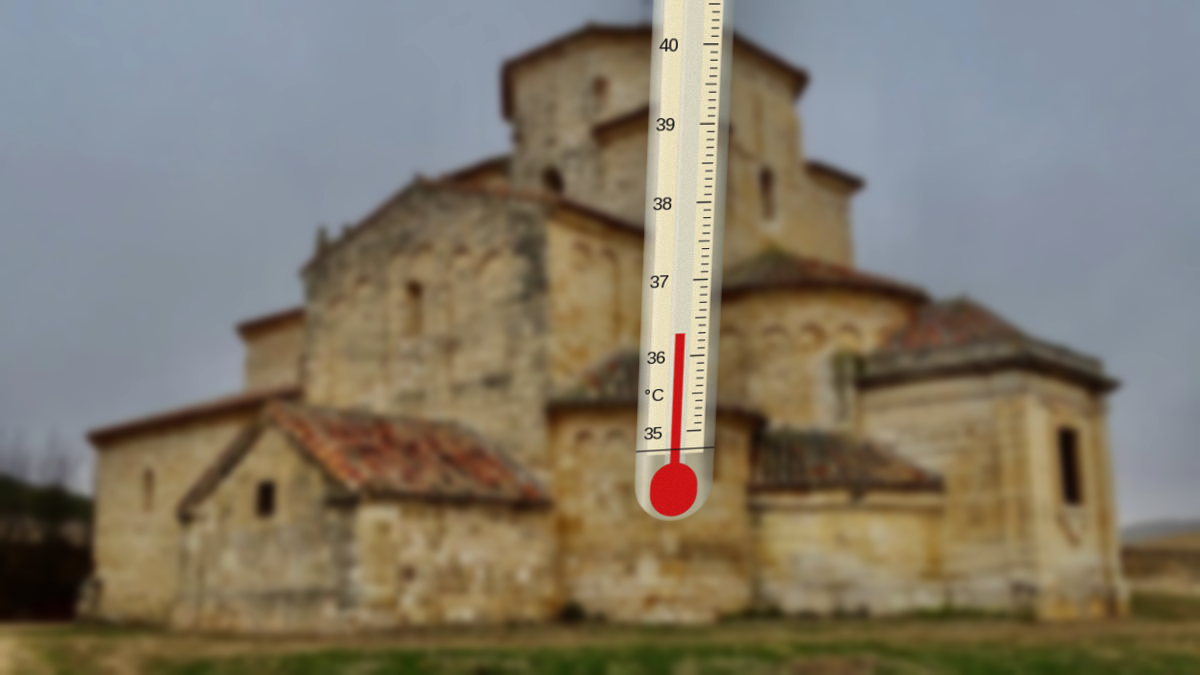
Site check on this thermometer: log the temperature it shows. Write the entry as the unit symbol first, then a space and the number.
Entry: °C 36.3
